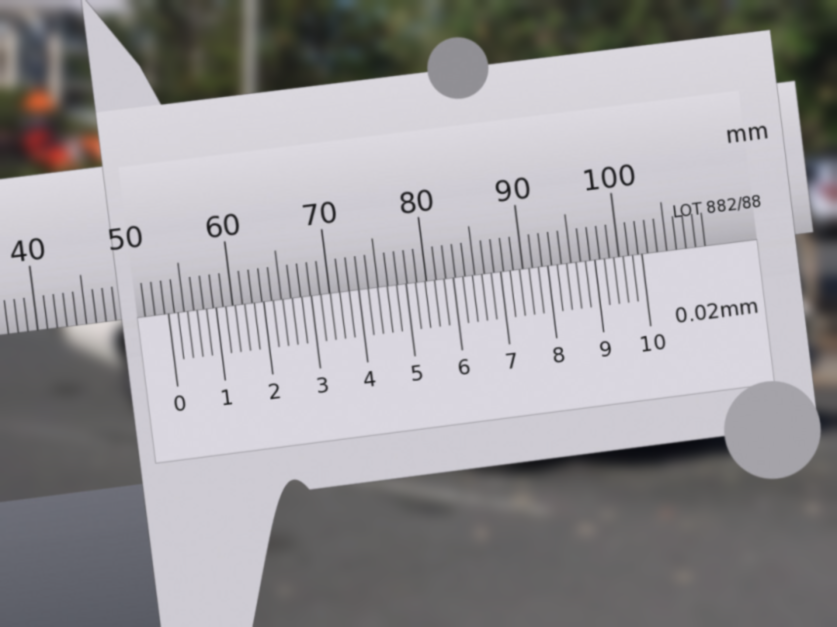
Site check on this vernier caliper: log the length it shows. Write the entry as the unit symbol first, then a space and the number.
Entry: mm 53.4
